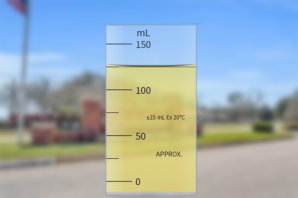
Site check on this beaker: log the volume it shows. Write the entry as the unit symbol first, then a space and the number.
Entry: mL 125
